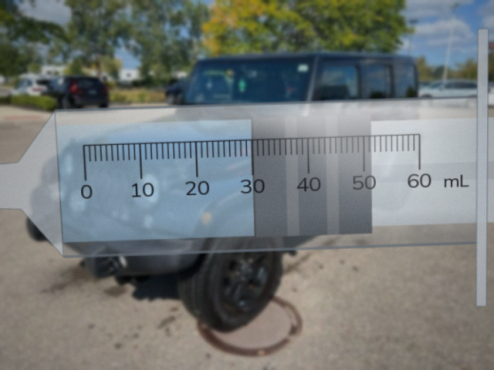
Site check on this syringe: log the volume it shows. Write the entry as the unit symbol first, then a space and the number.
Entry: mL 30
